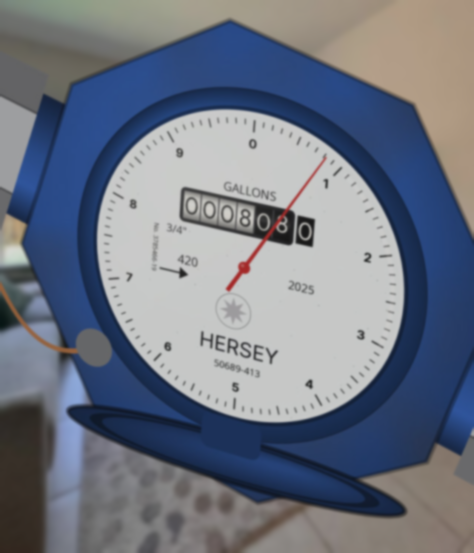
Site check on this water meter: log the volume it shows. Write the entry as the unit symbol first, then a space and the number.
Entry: gal 8080.8
